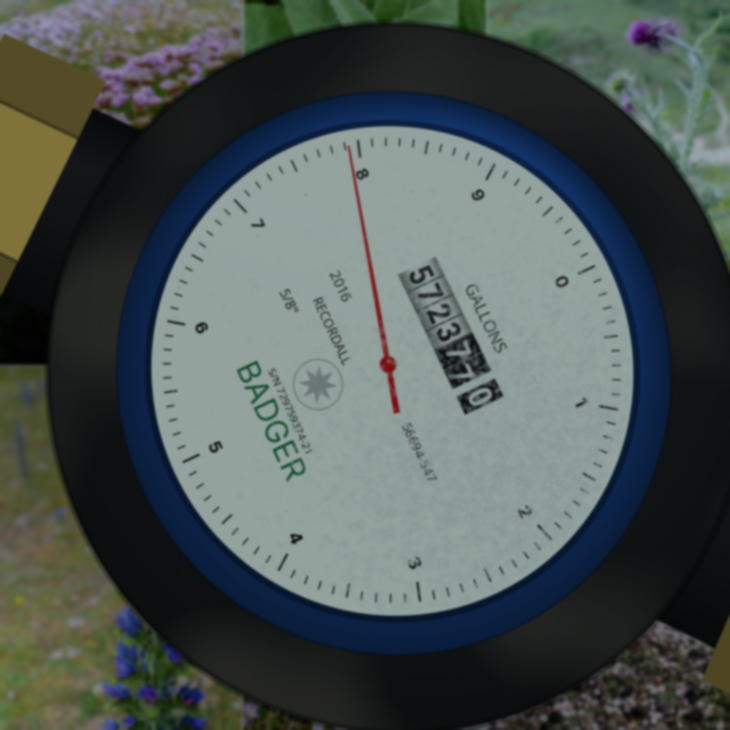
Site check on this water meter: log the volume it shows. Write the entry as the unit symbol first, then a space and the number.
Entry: gal 5723767.9
